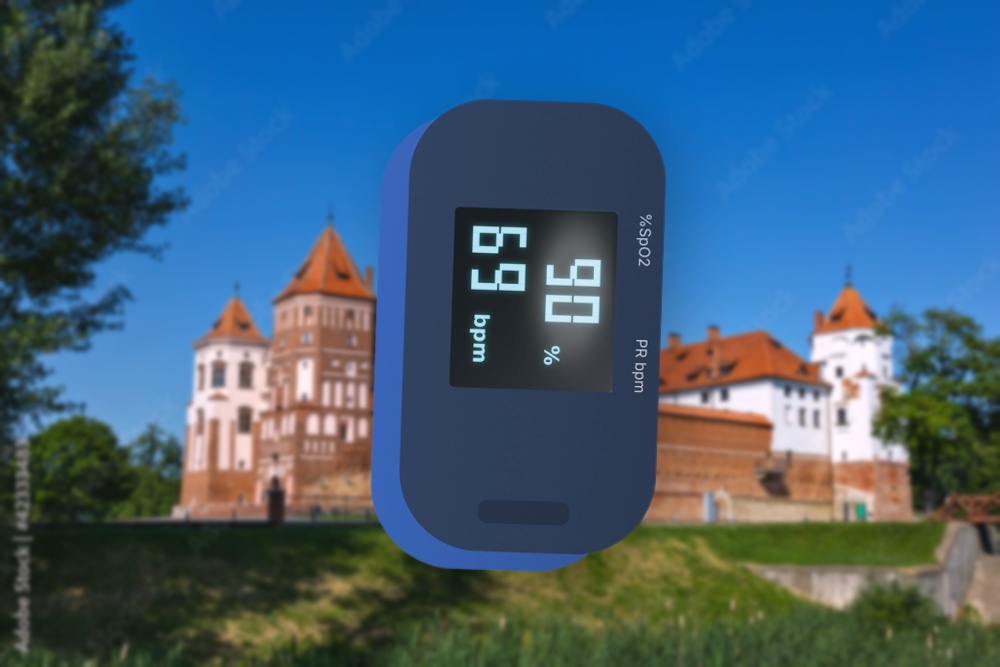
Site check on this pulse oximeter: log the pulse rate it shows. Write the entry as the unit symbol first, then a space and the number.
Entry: bpm 69
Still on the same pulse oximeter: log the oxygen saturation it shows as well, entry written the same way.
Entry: % 90
